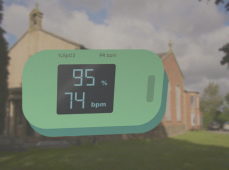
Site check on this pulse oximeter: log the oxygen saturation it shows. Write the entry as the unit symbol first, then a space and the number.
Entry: % 95
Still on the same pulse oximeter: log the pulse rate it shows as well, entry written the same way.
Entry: bpm 74
